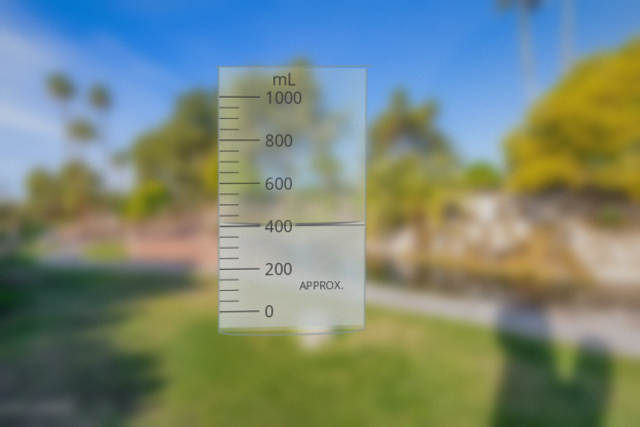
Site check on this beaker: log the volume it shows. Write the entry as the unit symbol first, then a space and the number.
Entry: mL 400
